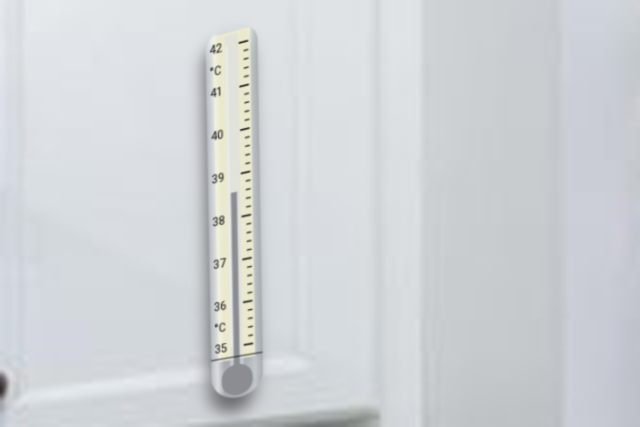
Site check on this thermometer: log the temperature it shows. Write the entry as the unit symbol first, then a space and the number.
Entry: °C 38.6
